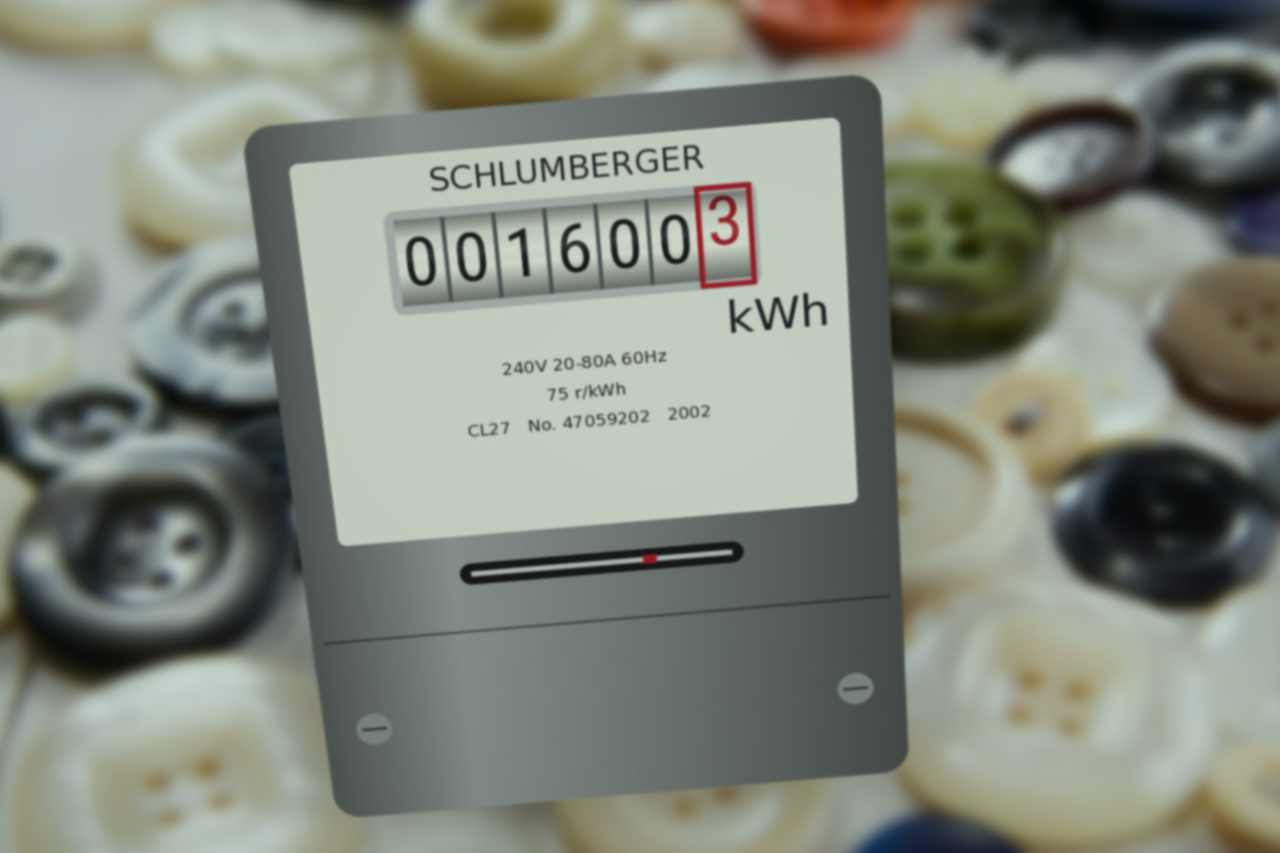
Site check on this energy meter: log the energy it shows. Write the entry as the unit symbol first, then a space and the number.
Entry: kWh 1600.3
